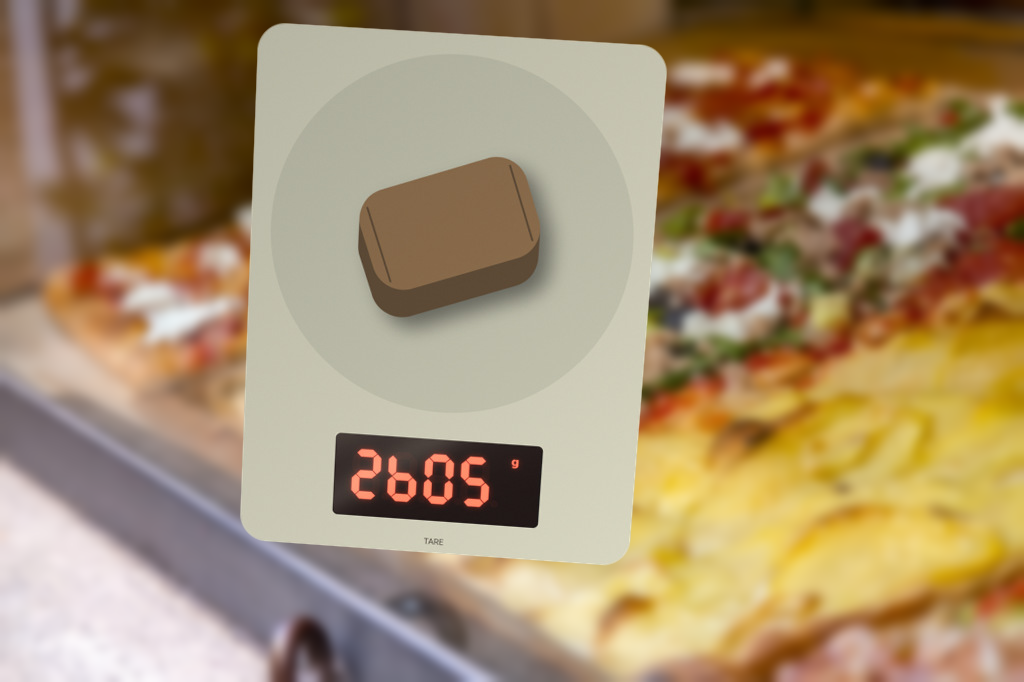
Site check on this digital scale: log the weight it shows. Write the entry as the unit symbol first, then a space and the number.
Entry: g 2605
